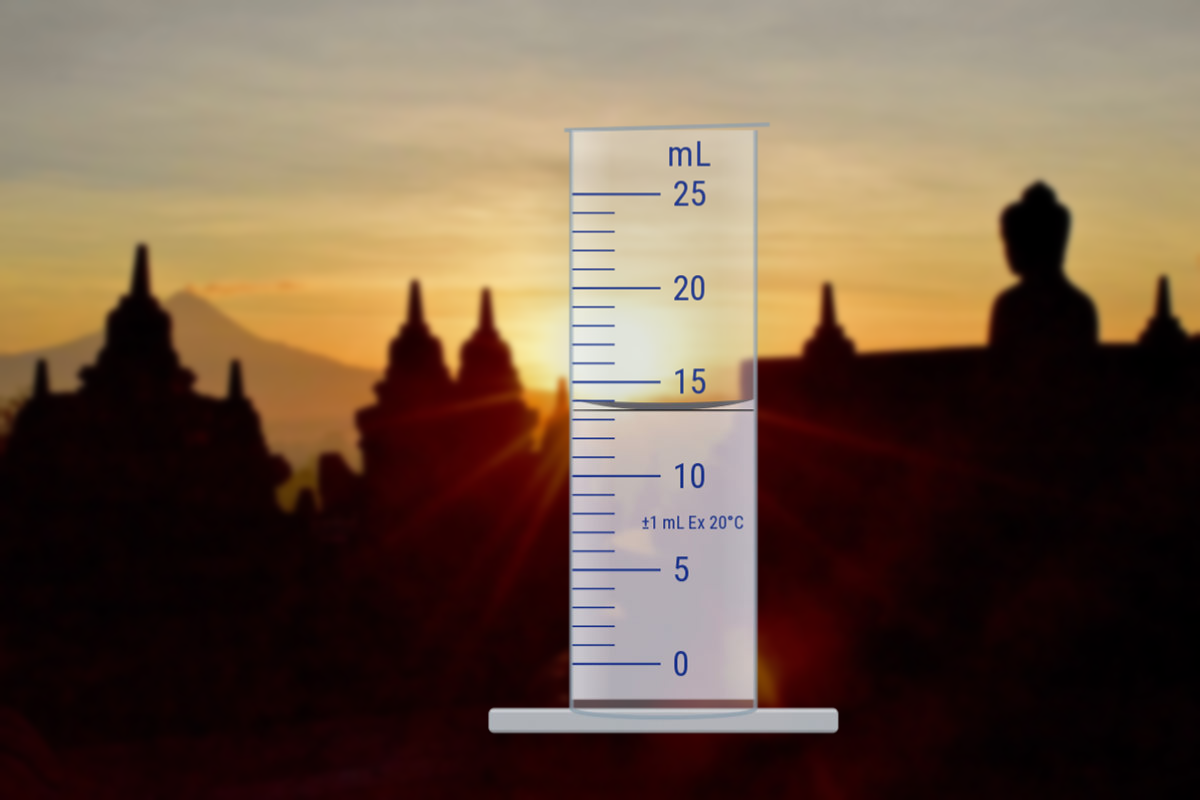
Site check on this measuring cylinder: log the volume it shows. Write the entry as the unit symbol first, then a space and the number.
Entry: mL 13.5
